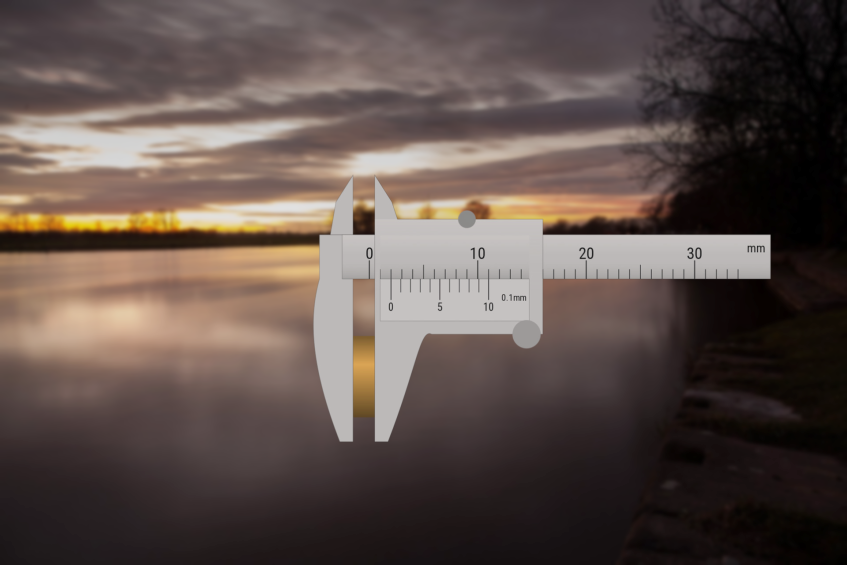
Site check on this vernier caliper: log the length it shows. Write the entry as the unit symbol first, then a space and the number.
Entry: mm 2.0
